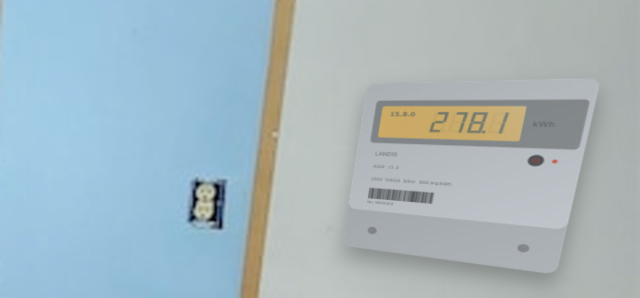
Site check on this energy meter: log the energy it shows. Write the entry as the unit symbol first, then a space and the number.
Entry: kWh 278.1
